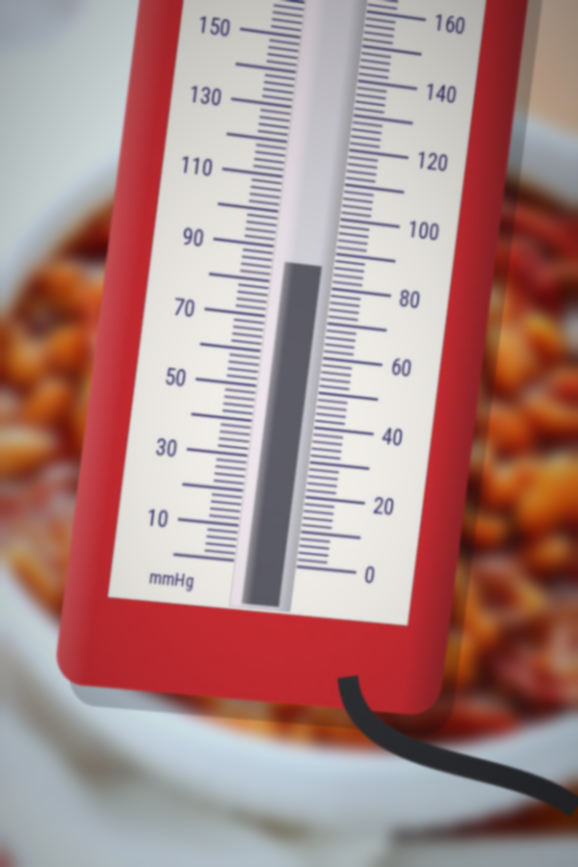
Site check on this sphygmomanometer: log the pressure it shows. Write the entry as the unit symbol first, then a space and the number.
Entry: mmHg 86
